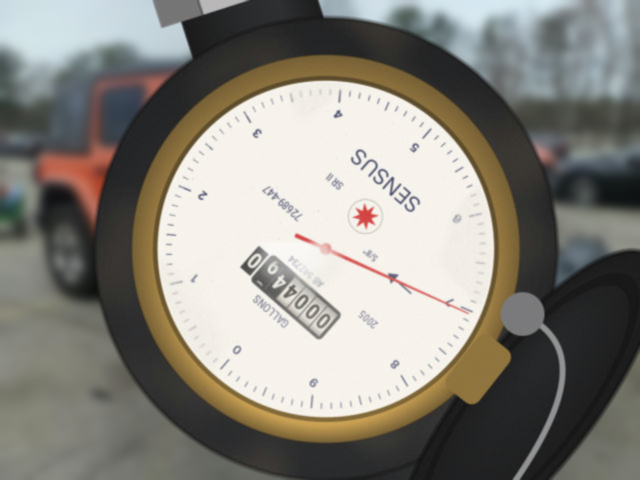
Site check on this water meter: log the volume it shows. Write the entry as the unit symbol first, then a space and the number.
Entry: gal 4487.0
